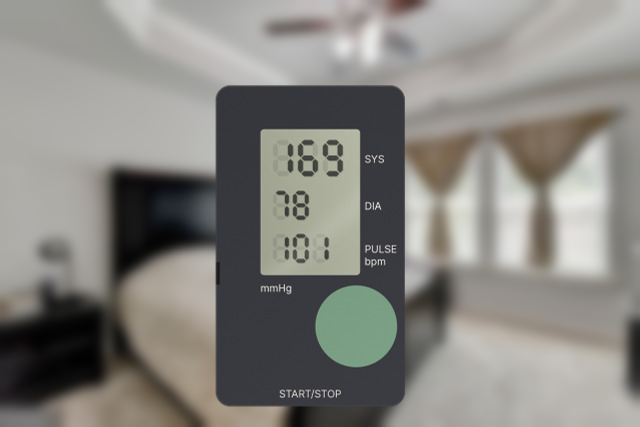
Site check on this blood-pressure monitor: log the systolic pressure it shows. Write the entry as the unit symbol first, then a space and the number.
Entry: mmHg 169
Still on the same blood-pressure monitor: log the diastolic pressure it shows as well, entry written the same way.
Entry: mmHg 78
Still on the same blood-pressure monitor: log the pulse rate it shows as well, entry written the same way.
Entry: bpm 101
